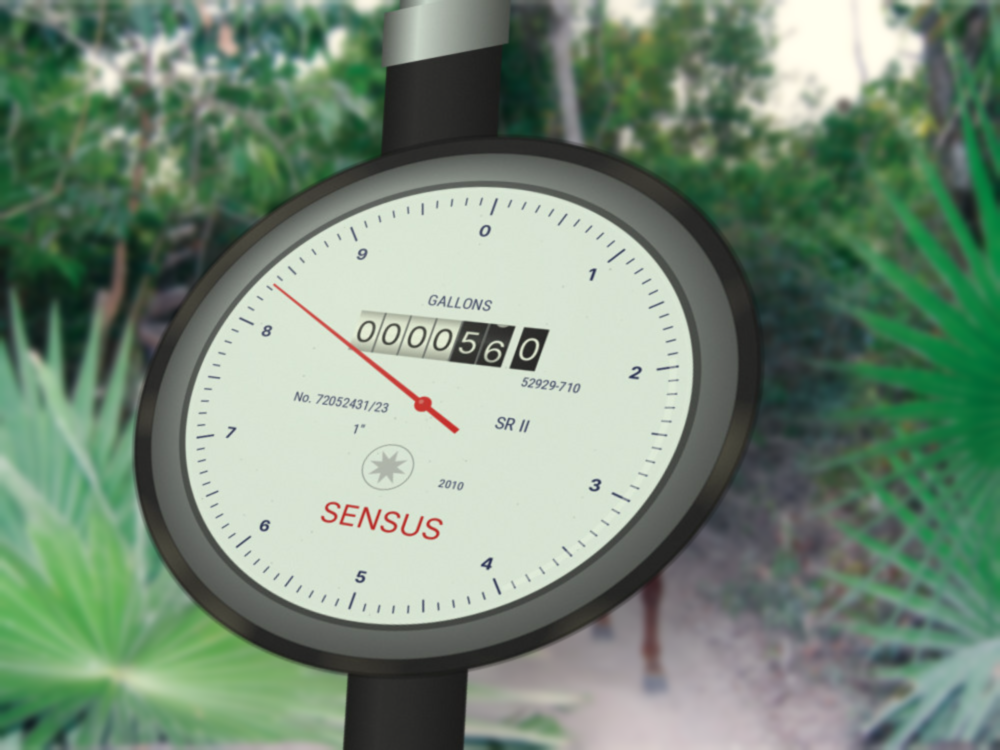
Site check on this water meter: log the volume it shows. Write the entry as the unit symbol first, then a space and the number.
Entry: gal 558.3
